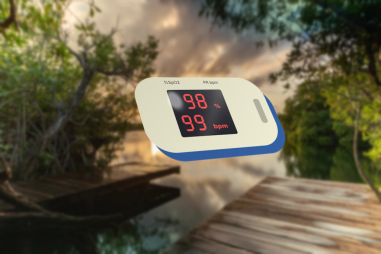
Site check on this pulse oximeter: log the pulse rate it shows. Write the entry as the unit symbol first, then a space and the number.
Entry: bpm 99
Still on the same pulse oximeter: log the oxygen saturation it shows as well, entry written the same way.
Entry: % 98
